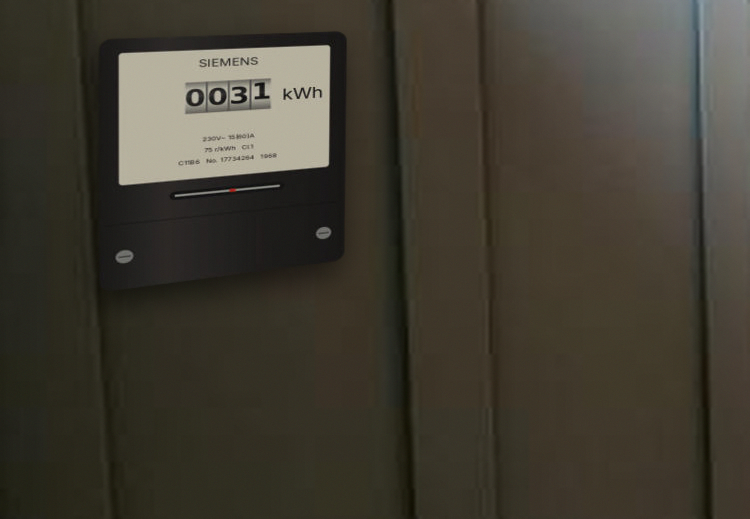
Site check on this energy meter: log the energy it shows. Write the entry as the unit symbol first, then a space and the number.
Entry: kWh 31
